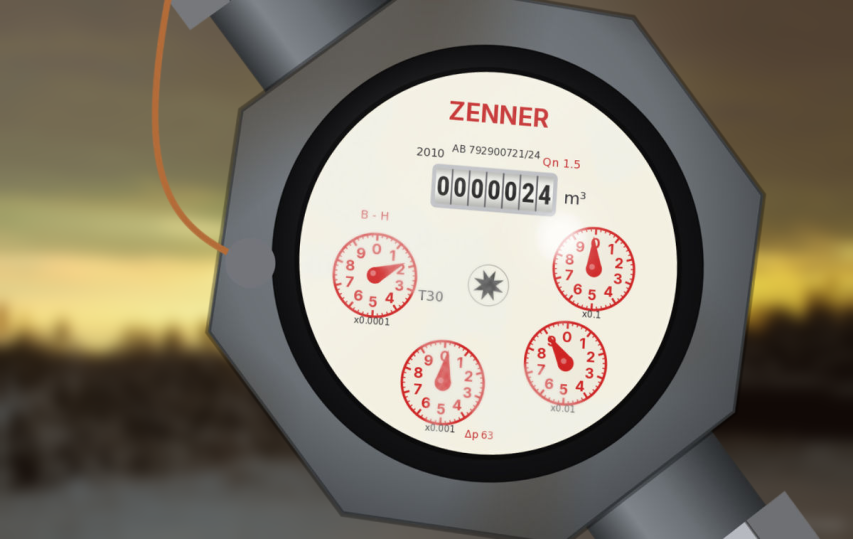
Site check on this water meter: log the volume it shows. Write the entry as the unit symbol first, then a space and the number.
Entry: m³ 23.9901
